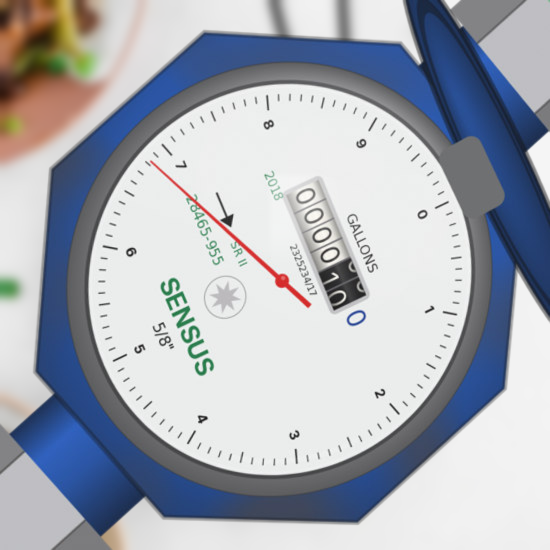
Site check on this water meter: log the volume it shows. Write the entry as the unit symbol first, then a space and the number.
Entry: gal 96.8
